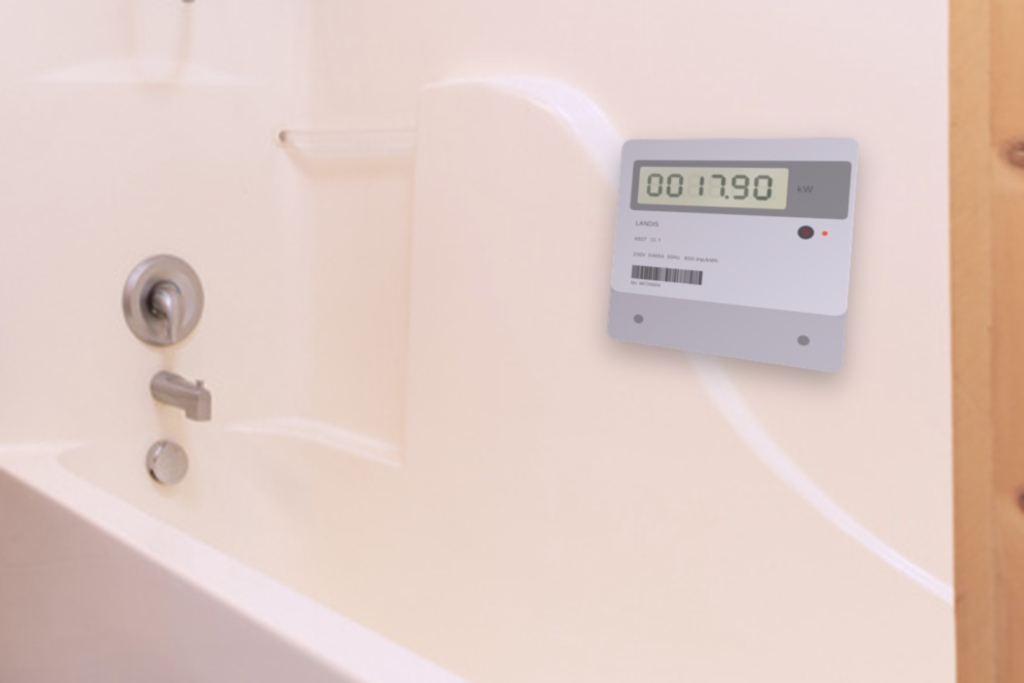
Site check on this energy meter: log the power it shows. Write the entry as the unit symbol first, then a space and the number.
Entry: kW 17.90
